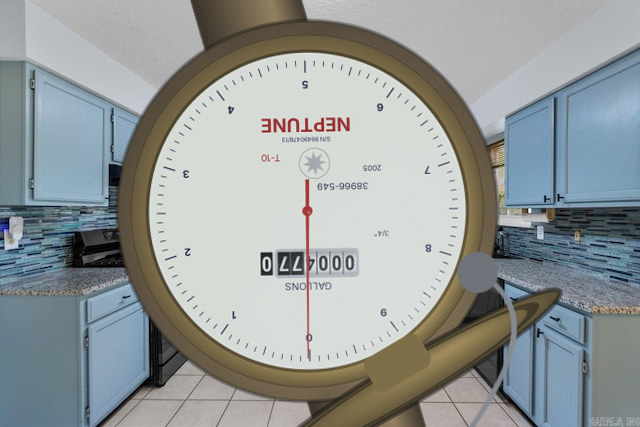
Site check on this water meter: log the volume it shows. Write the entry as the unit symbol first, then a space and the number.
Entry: gal 4770.0
